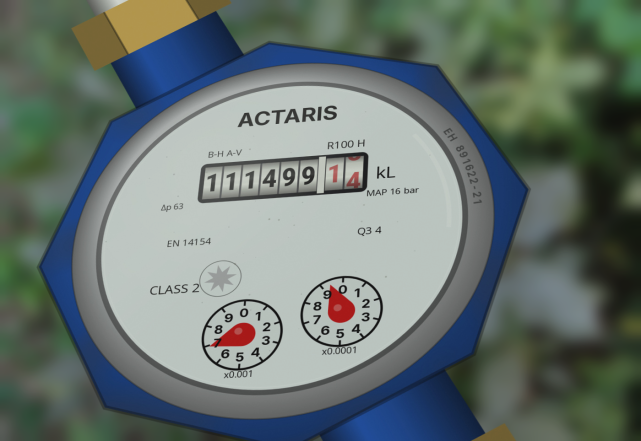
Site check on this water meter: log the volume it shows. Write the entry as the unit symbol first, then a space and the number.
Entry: kL 111499.1369
